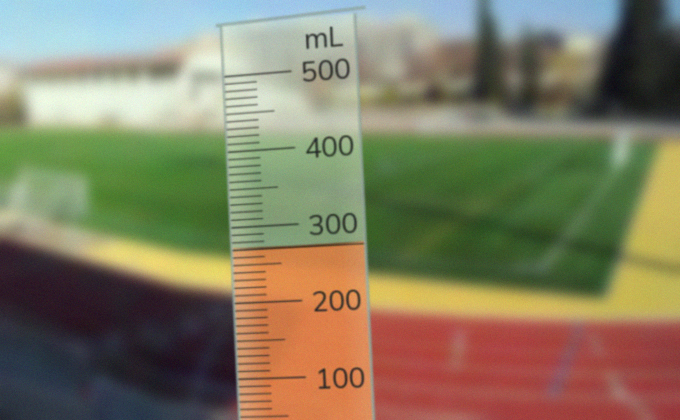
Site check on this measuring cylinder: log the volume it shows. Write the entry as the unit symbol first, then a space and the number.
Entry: mL 270
